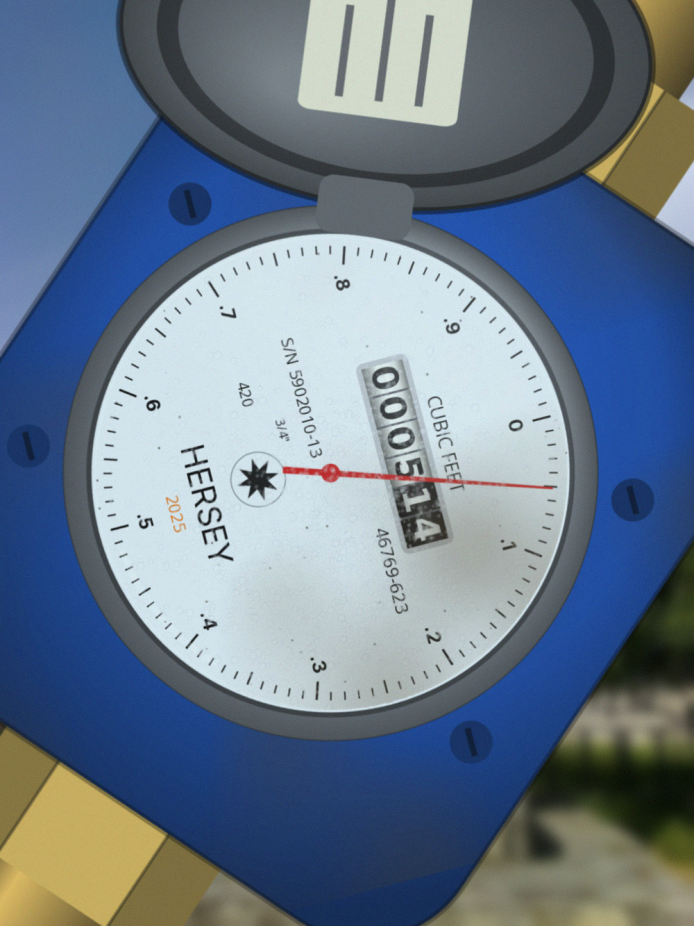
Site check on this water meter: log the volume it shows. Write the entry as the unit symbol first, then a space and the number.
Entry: ft³ 514.05
